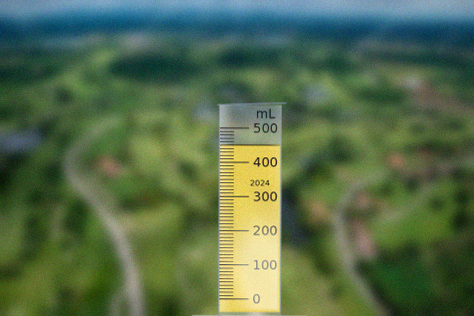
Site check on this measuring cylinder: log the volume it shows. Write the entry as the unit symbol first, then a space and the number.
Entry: mL 450
